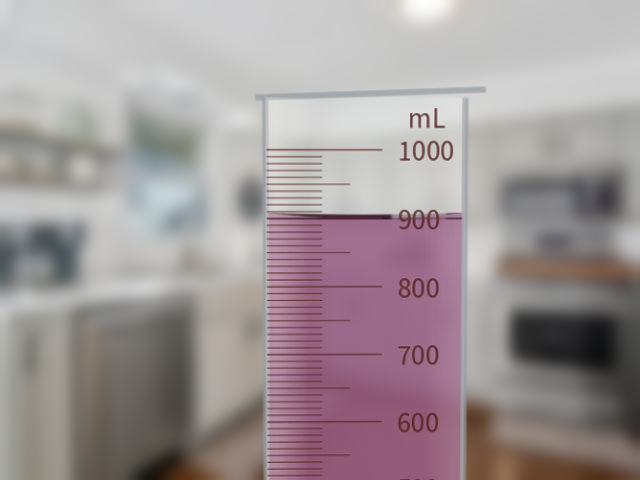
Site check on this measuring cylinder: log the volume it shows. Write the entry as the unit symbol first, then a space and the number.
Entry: mL 900
